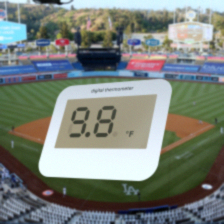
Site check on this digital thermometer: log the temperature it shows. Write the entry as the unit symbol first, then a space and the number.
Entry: °F 9.8
